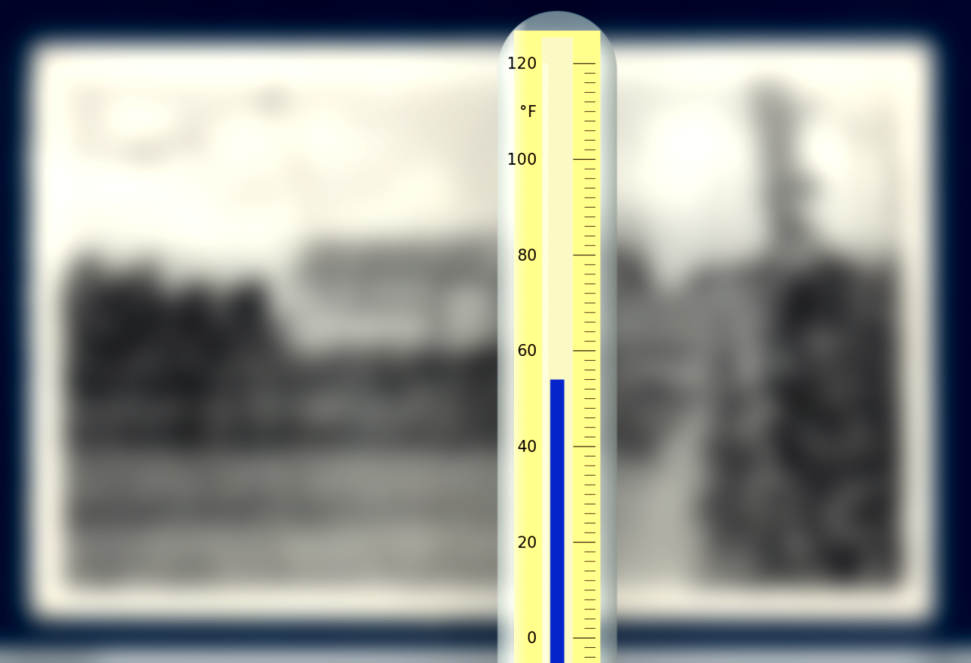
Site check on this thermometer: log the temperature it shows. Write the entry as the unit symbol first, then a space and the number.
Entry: °F 54
